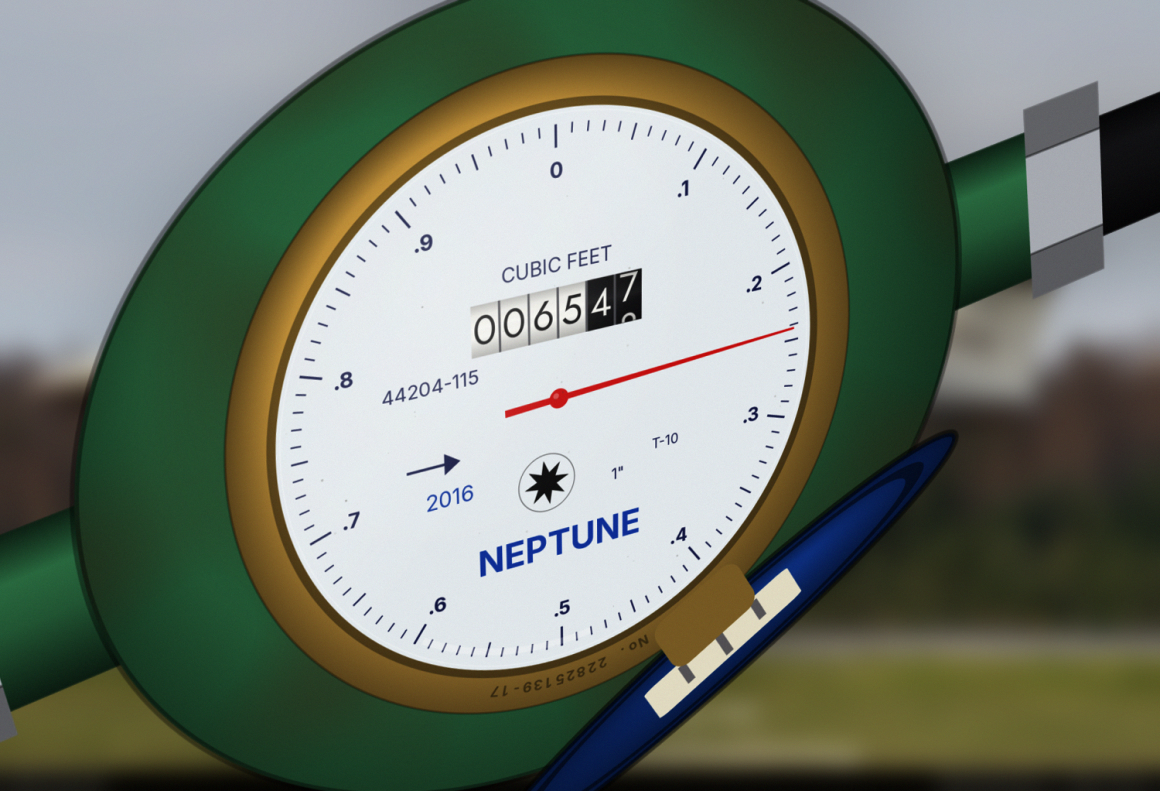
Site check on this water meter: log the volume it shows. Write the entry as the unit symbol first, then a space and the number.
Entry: ft³ 6547.24
